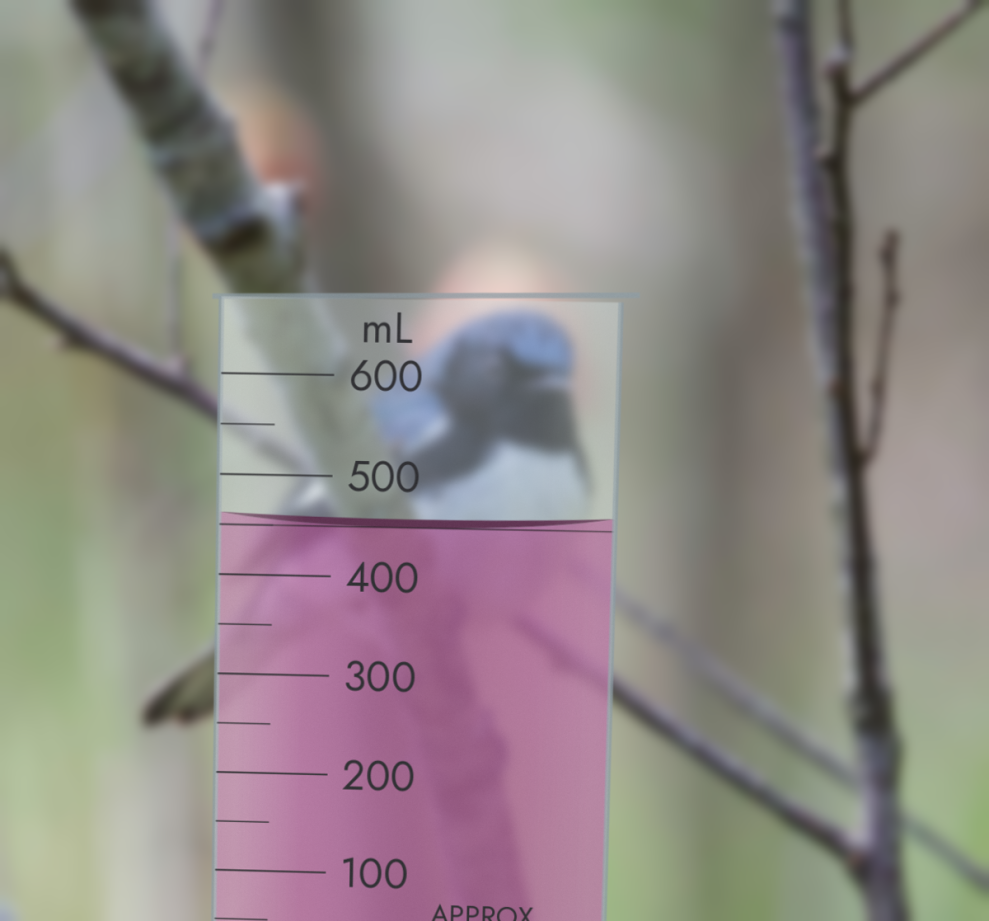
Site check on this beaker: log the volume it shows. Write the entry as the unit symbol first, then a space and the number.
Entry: mL 450
